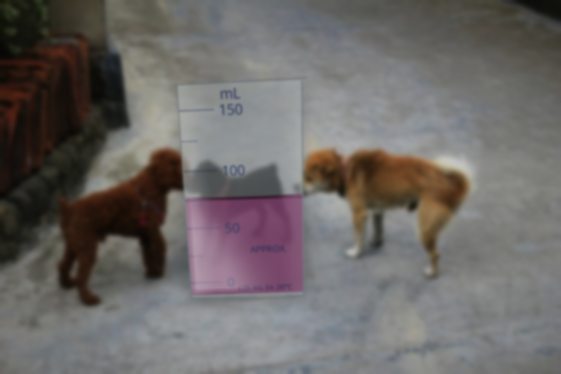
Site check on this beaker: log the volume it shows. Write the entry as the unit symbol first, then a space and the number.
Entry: mL 75
